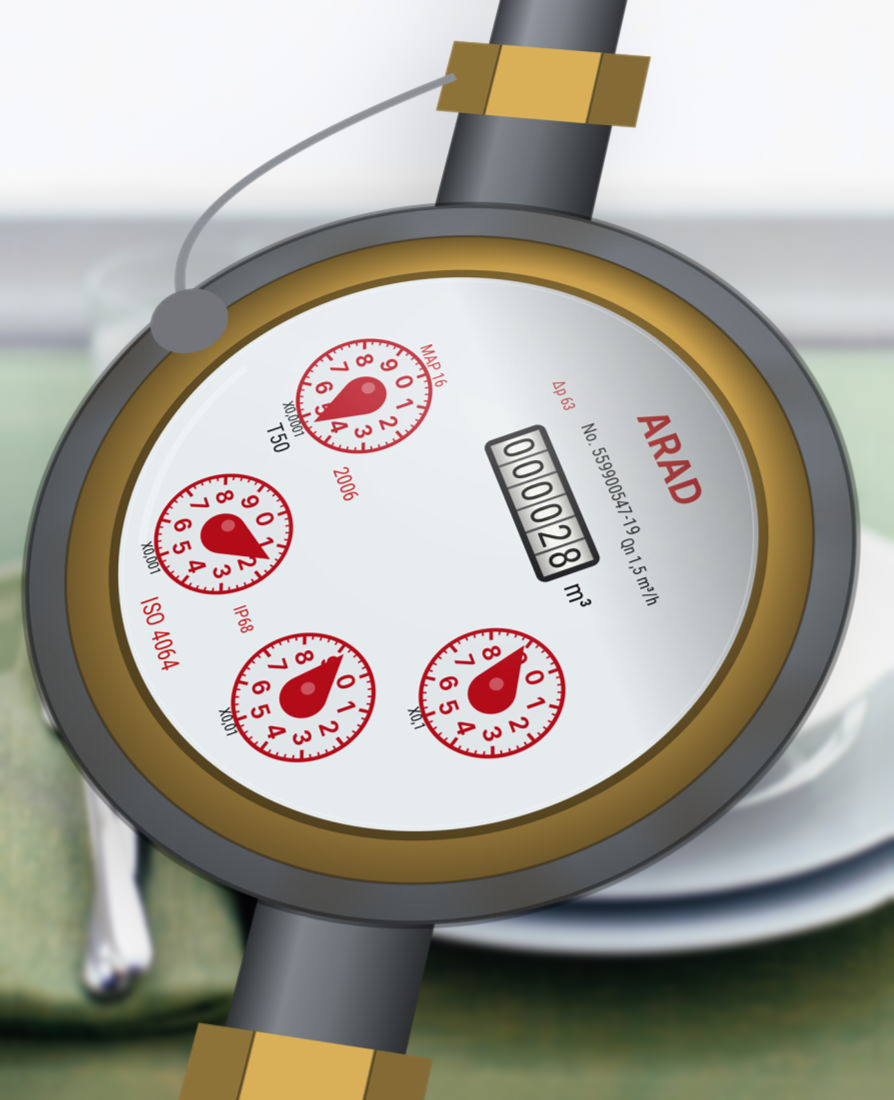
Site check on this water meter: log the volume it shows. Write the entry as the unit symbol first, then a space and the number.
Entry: m³ 28.8914
